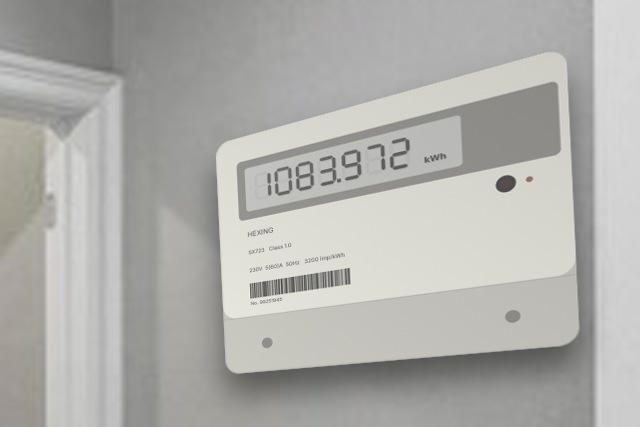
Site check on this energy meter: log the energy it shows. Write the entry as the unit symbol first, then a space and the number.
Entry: kWh 1083.972
